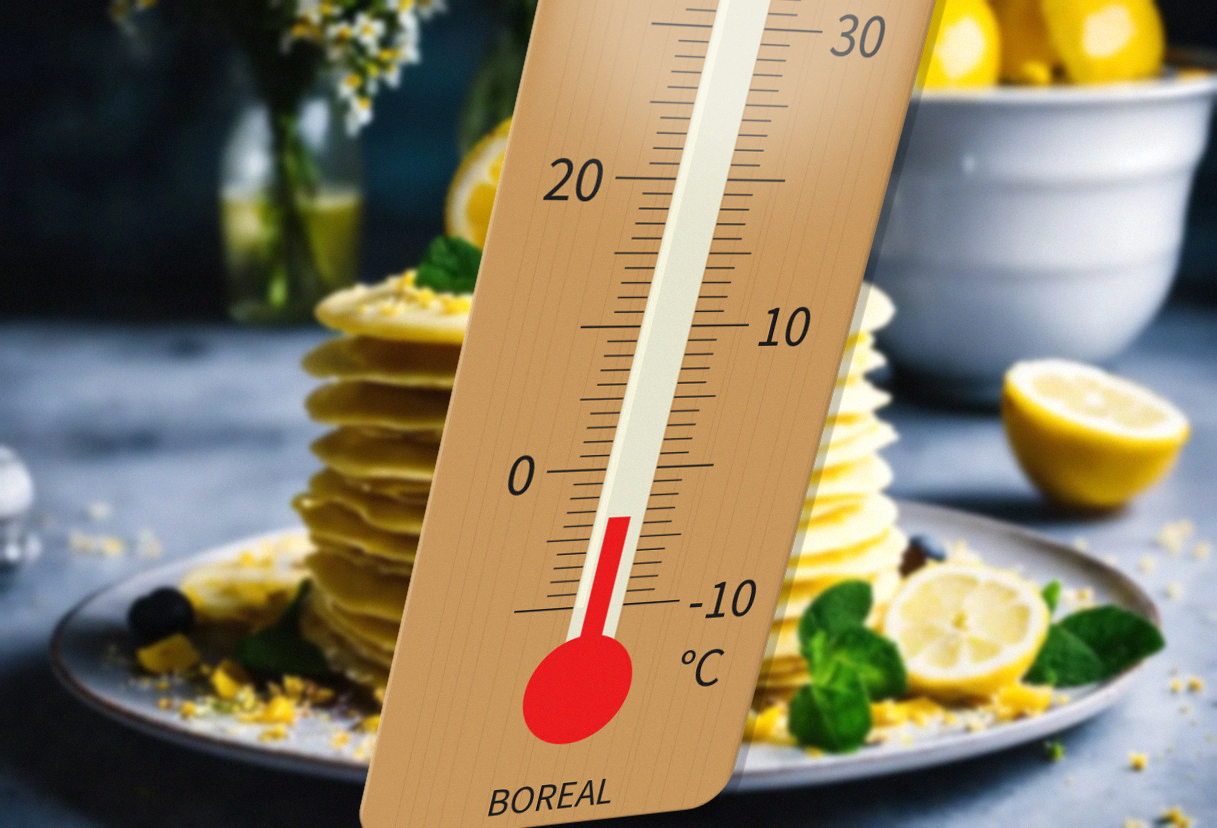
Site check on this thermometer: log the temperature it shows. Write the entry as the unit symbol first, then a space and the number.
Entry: °C -3.5
